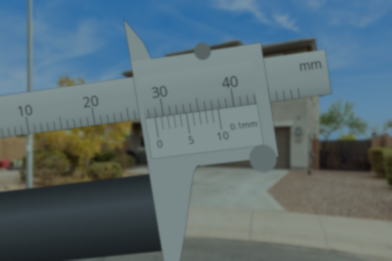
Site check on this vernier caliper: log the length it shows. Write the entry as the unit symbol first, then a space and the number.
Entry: mm 28.8
